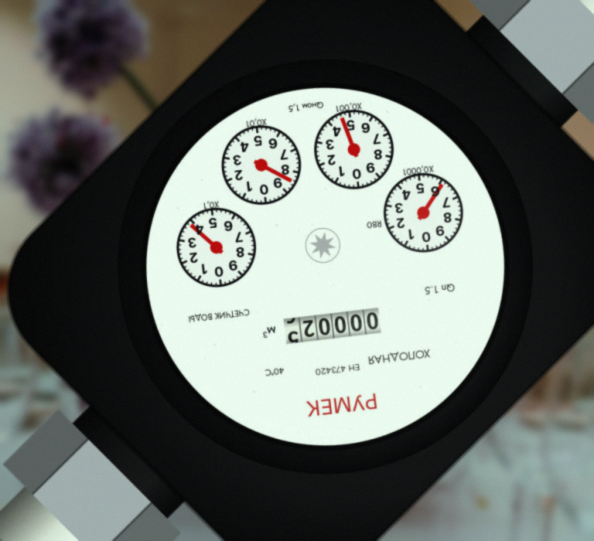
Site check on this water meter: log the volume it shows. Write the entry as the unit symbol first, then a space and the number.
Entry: m³ 25.3846
